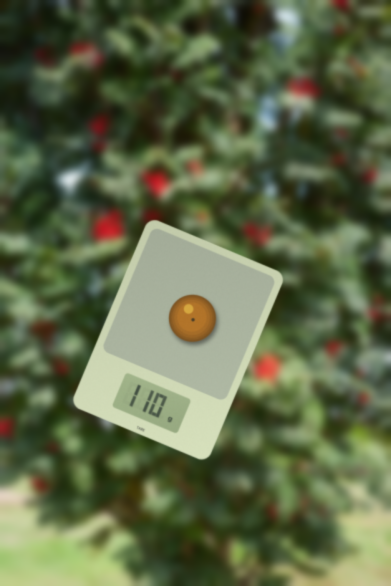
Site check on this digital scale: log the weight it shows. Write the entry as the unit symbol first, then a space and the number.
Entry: g 110
